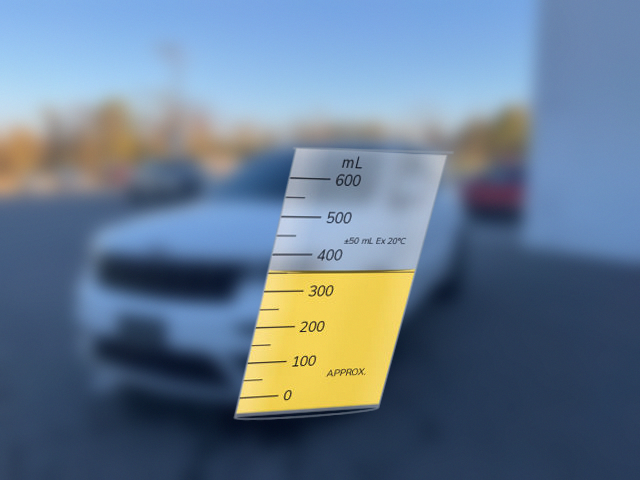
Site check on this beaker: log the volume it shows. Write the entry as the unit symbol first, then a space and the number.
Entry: mL 350
